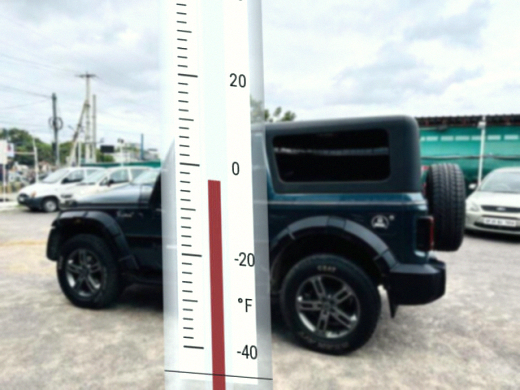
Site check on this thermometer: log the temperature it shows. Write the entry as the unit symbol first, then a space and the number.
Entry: °F -3
